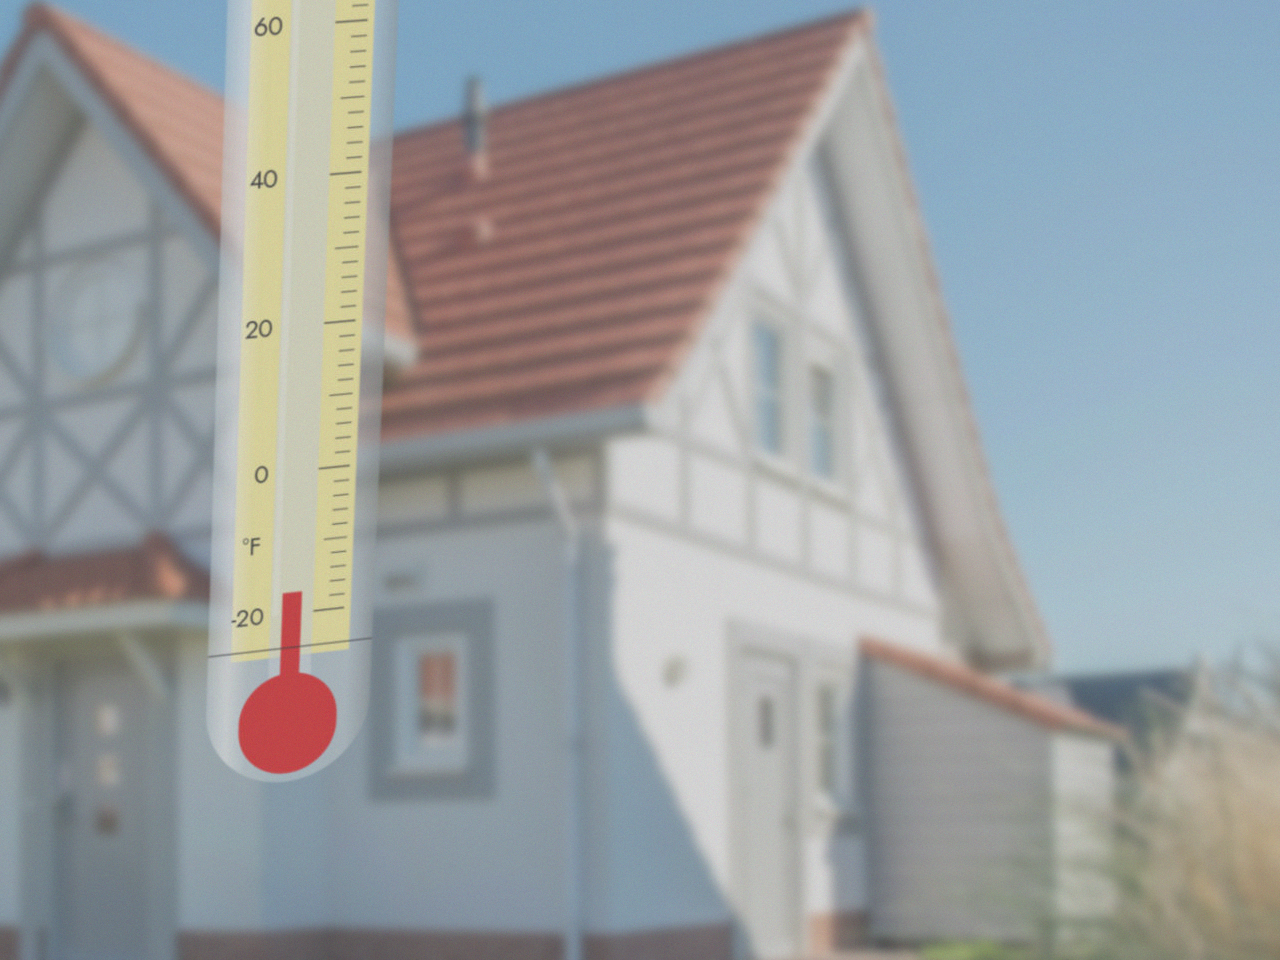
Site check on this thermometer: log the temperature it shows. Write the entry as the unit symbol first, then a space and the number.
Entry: °F -17
